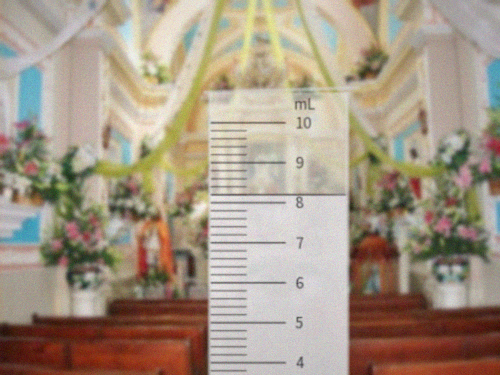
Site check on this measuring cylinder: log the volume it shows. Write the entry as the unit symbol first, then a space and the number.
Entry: mL 8.2
